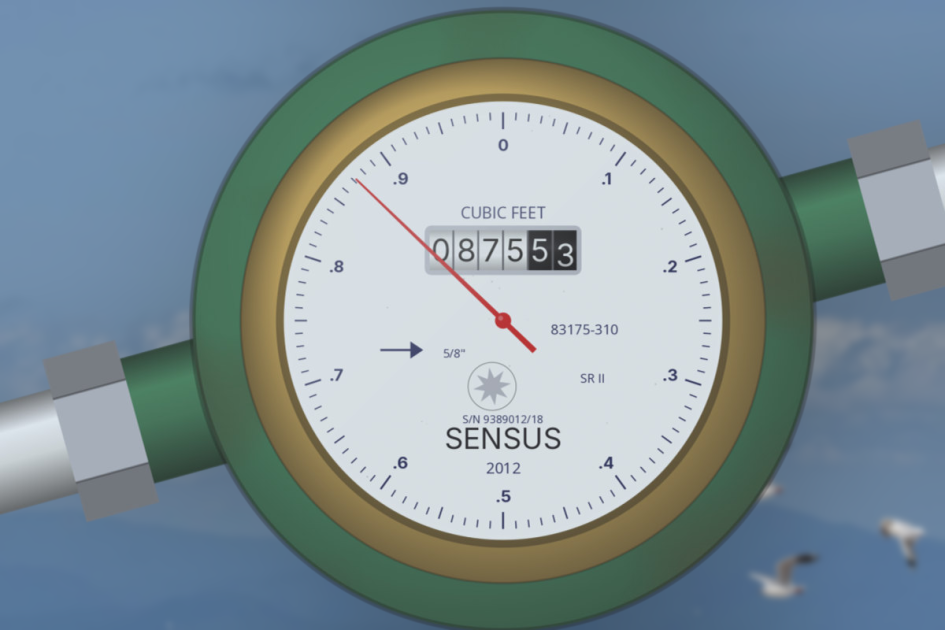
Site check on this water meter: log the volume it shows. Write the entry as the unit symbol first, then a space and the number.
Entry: ft³ 87552.87
